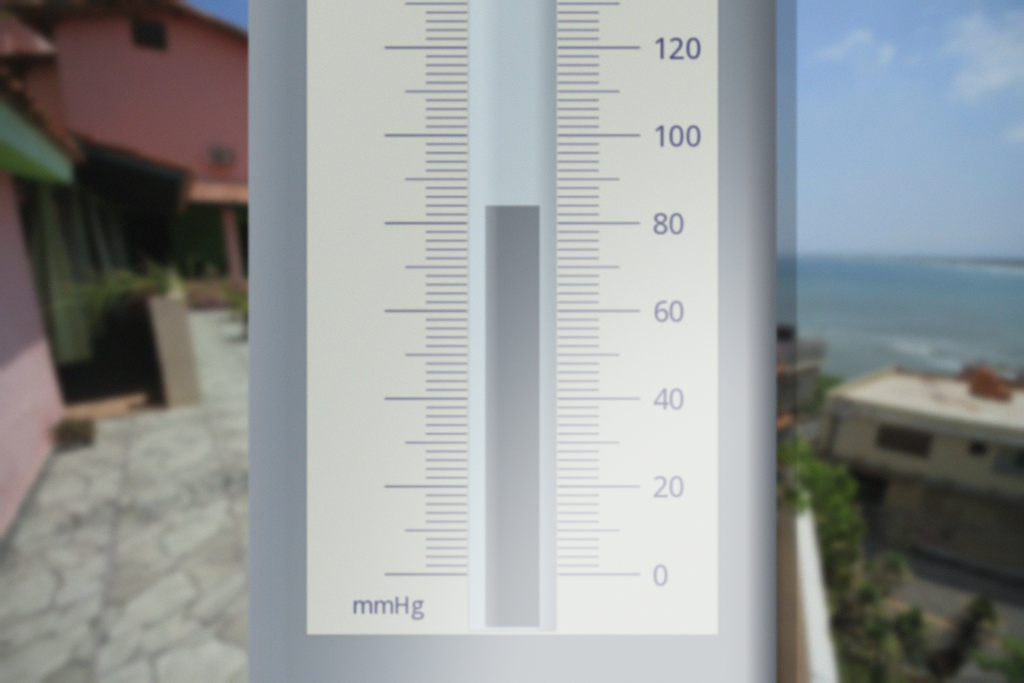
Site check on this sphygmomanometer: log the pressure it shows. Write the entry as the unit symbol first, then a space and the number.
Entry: mmHg 84
